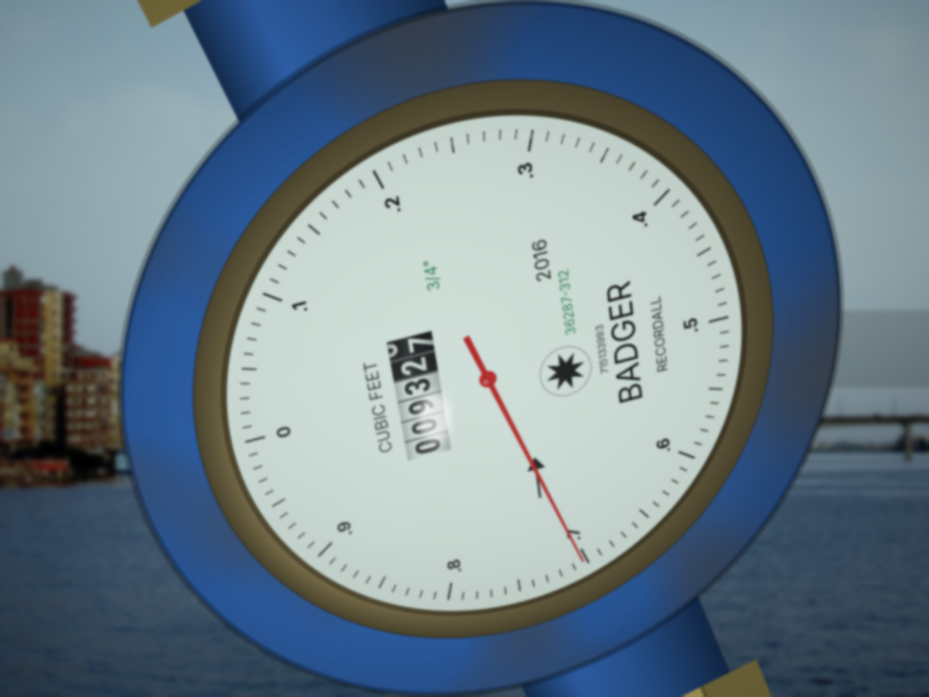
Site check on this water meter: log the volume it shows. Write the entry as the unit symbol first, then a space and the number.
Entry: ft³ 9326.70
